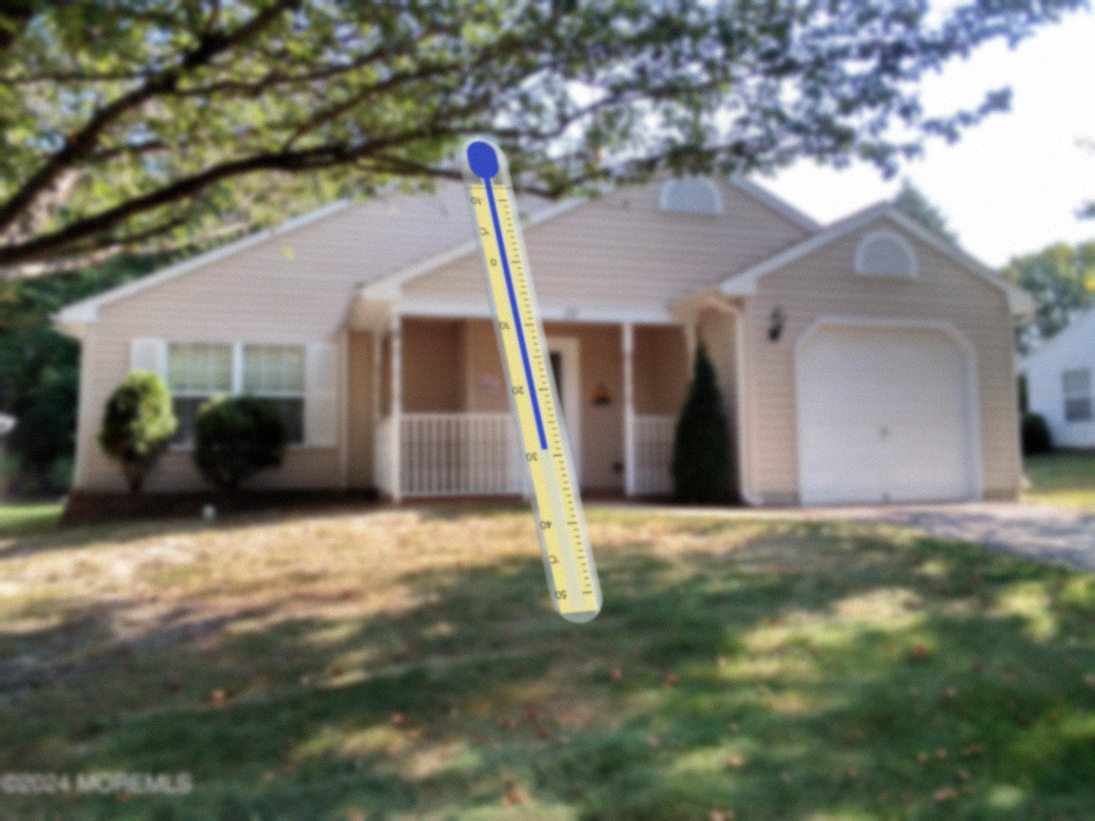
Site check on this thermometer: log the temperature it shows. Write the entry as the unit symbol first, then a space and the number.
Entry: °C 29
